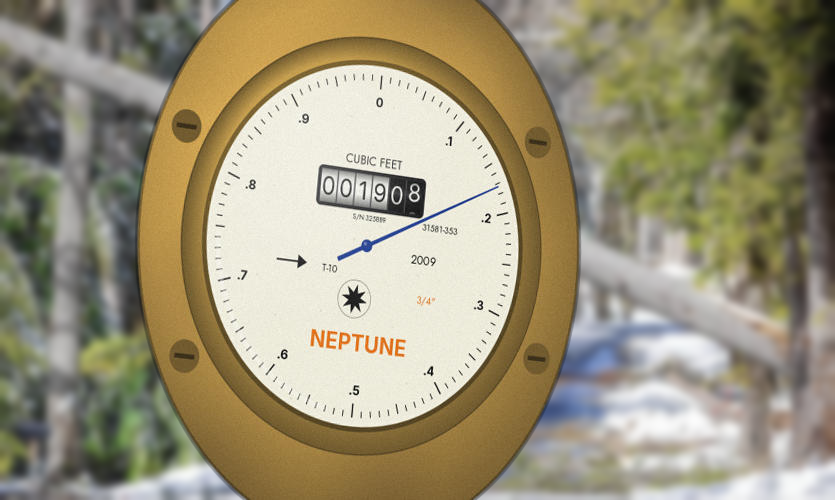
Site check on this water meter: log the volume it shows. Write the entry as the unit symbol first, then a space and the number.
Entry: ft³ 1908.17
